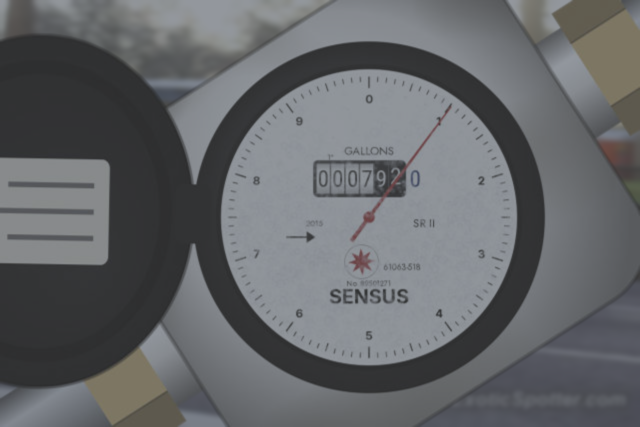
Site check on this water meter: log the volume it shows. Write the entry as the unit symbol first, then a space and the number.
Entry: gal 7921.0
